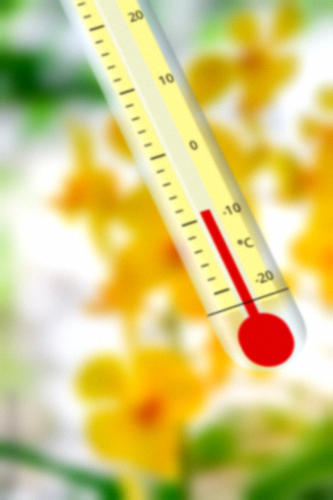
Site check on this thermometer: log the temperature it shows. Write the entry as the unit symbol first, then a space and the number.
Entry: °C -9
